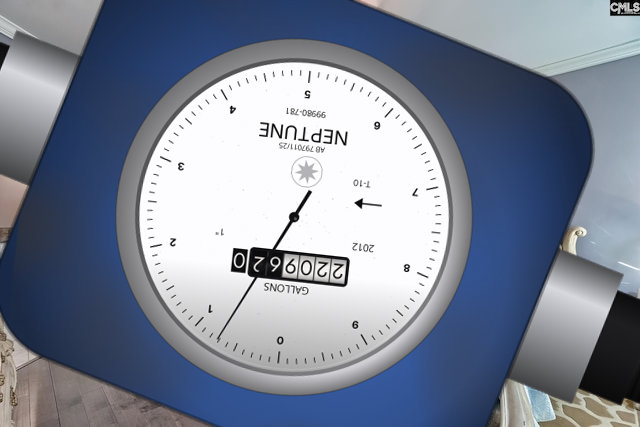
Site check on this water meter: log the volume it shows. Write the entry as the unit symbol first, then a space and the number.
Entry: gal 2209620.7
